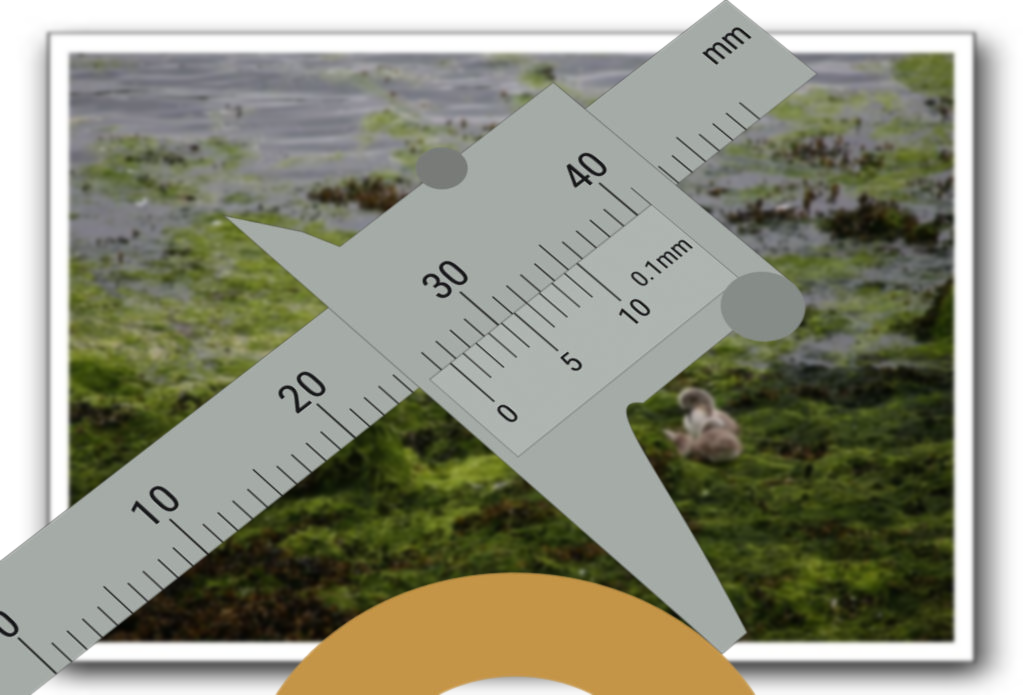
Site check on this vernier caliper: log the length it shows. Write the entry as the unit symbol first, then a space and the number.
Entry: mm 26.6
